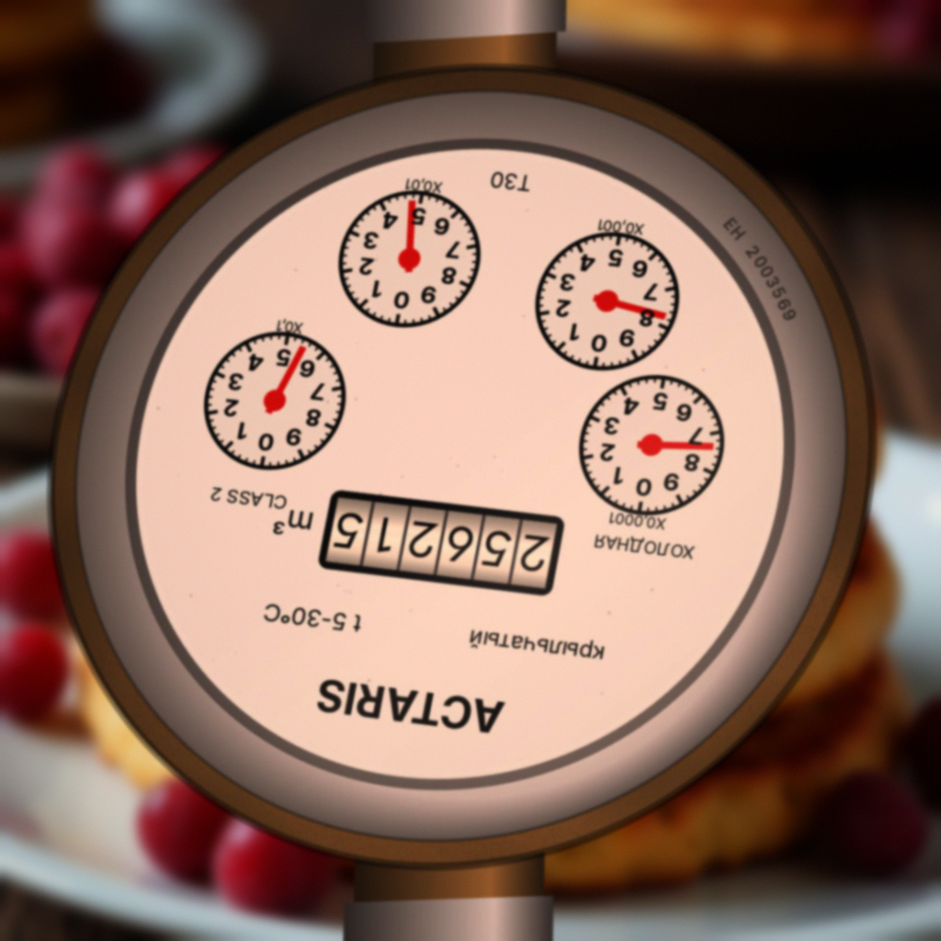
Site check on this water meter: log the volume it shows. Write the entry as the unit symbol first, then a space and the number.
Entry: m³ 256215.5477
